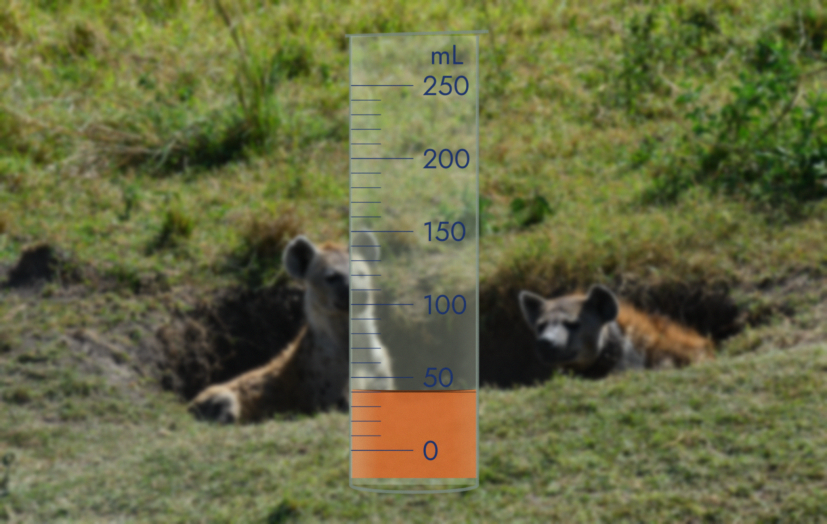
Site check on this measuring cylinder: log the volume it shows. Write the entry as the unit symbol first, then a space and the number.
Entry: mL 40
